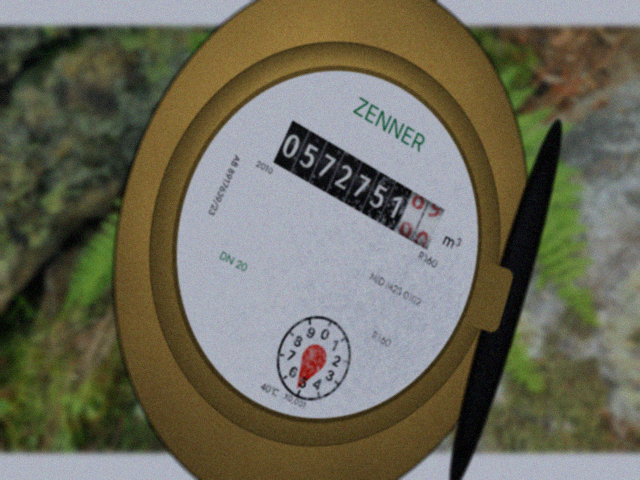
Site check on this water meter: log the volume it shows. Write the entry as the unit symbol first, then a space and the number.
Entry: m³ 572751.895
